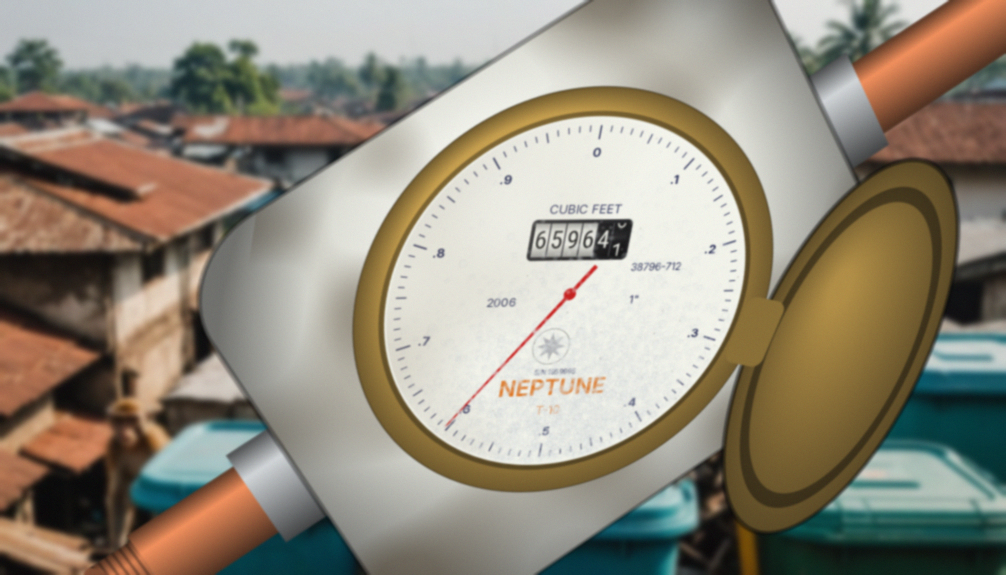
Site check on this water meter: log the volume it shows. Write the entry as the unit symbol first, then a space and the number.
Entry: ft³ 659640.60
